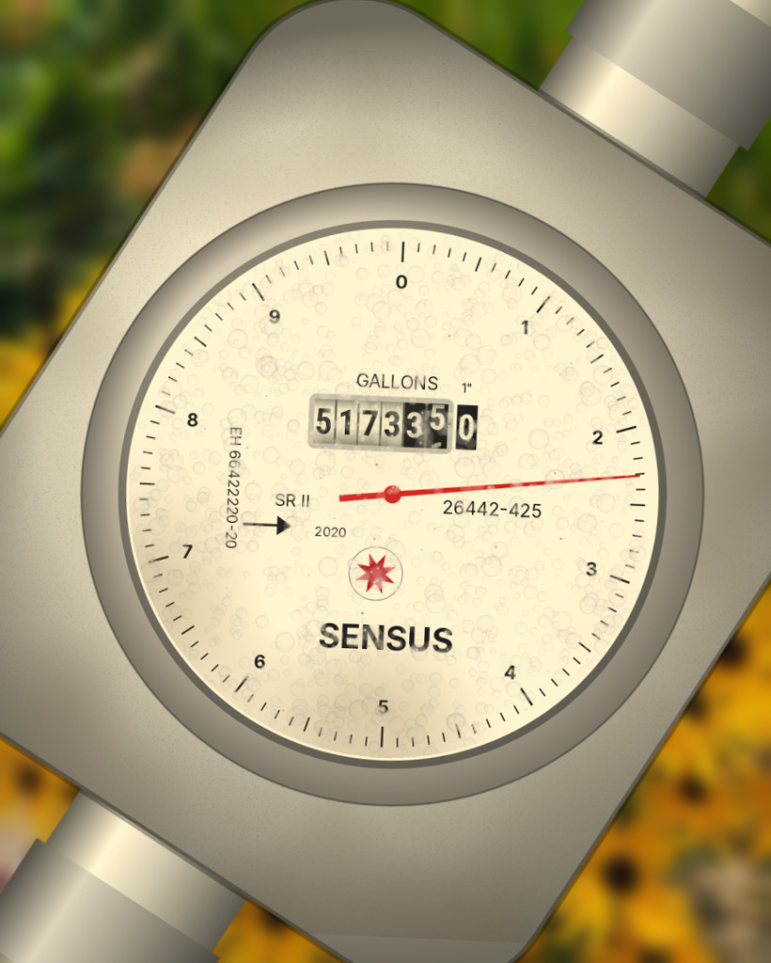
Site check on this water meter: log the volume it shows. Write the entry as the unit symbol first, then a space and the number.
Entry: gal 5173352.3
